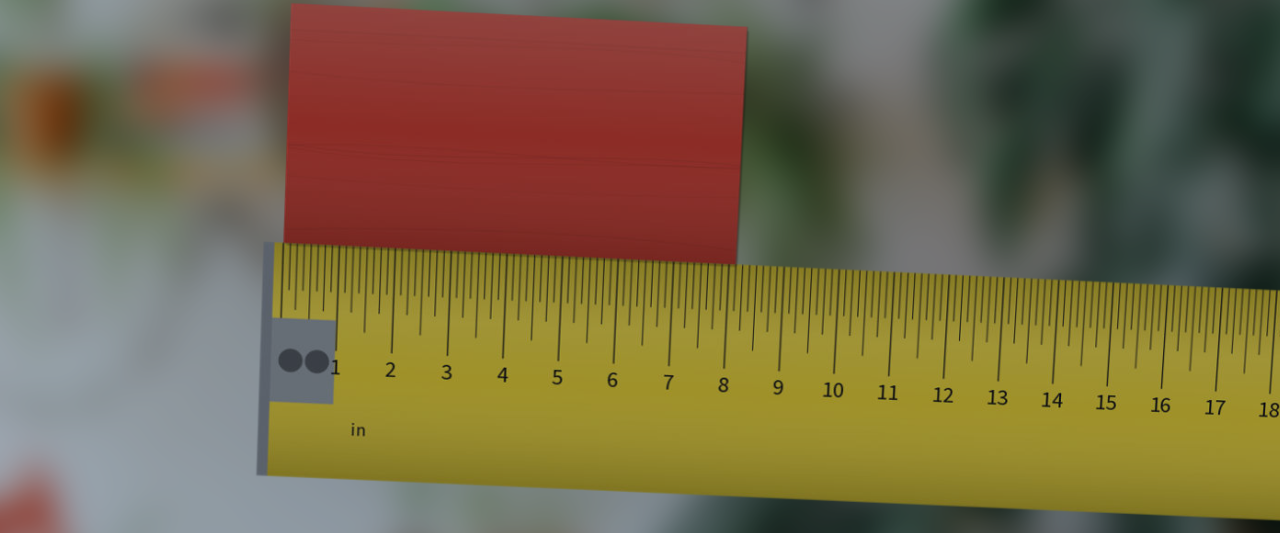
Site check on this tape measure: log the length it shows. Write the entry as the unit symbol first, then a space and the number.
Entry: in 8.125
